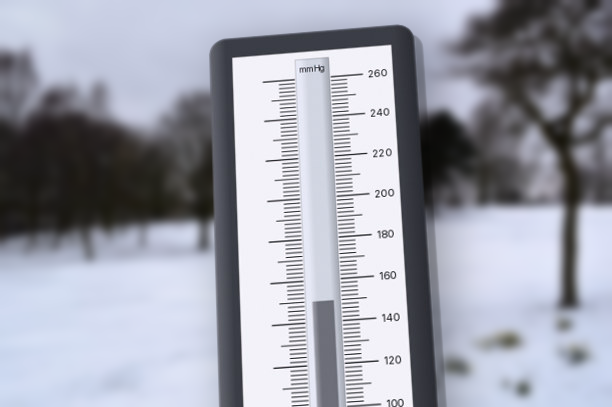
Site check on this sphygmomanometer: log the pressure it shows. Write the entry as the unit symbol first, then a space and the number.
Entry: mmHg 150
